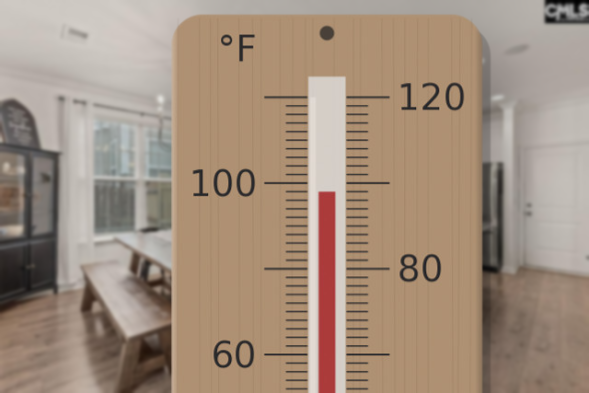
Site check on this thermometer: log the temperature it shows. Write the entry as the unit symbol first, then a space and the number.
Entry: °F 98
